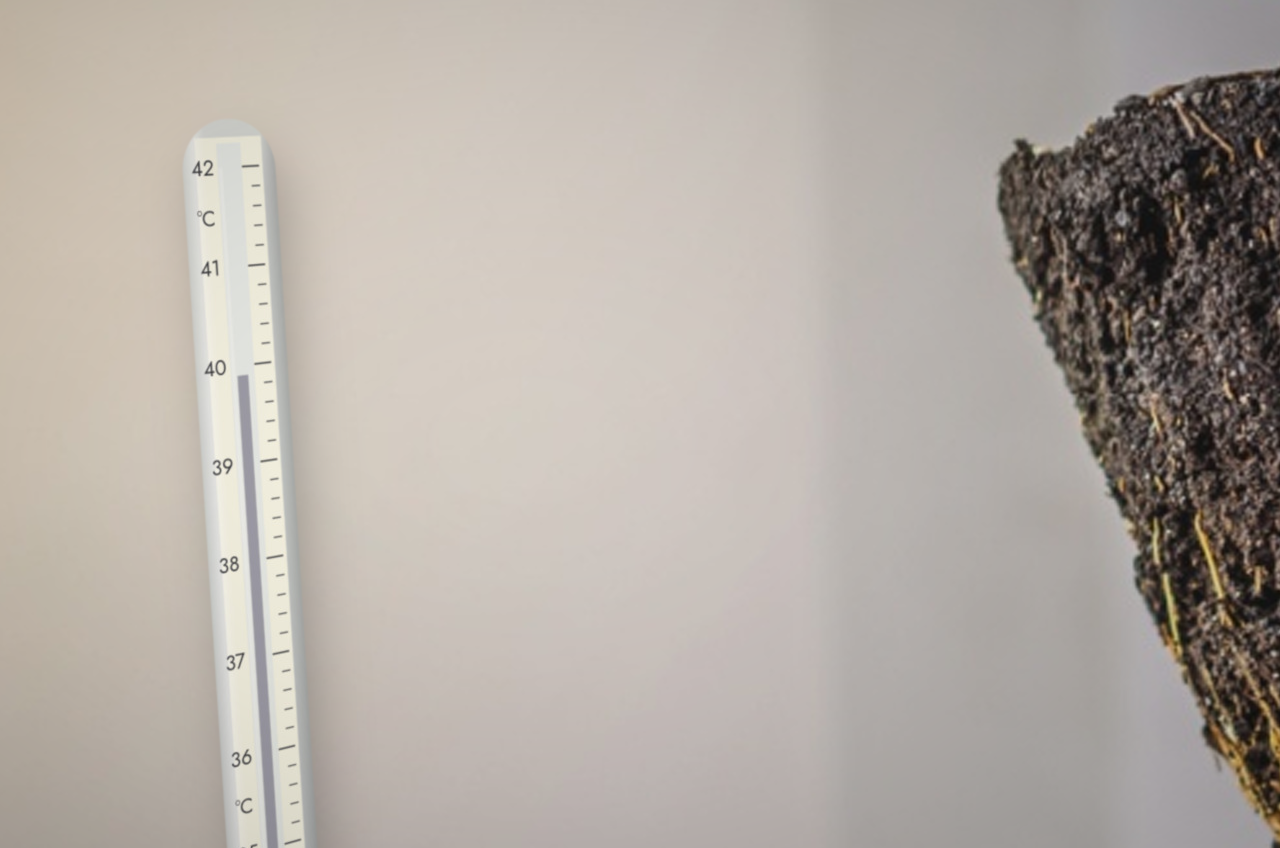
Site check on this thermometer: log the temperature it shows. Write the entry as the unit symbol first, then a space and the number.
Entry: °C 39.9
